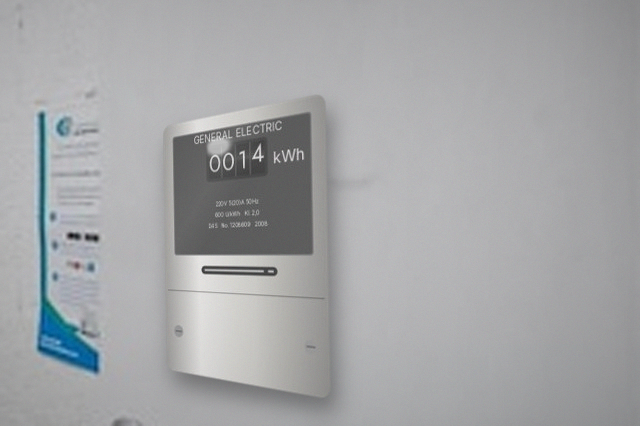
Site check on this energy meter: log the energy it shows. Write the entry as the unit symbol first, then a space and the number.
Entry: kWh 14
